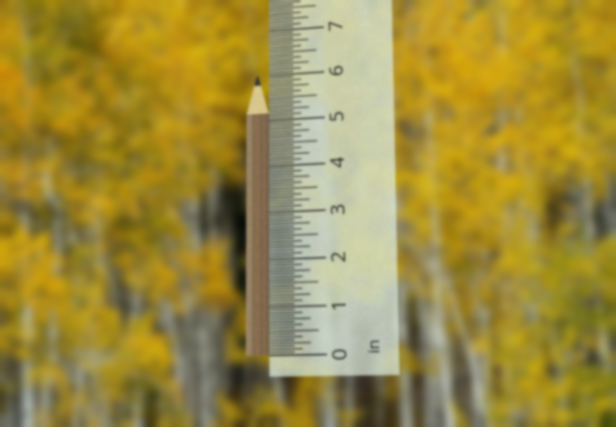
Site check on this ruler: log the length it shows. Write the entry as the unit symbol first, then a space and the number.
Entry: in 6
